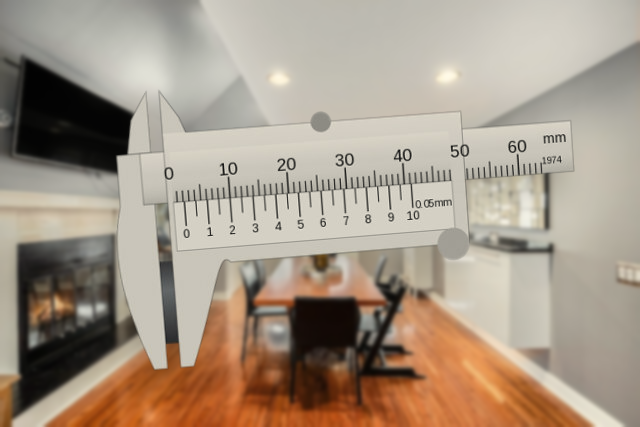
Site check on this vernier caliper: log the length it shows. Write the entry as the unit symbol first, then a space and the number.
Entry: mm 2.2
